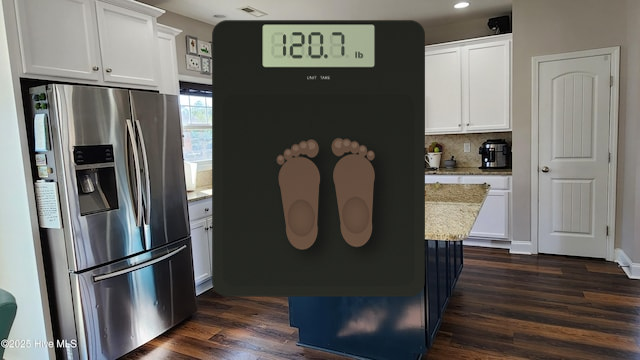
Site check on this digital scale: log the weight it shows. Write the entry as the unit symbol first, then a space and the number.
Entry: lb 120.7
